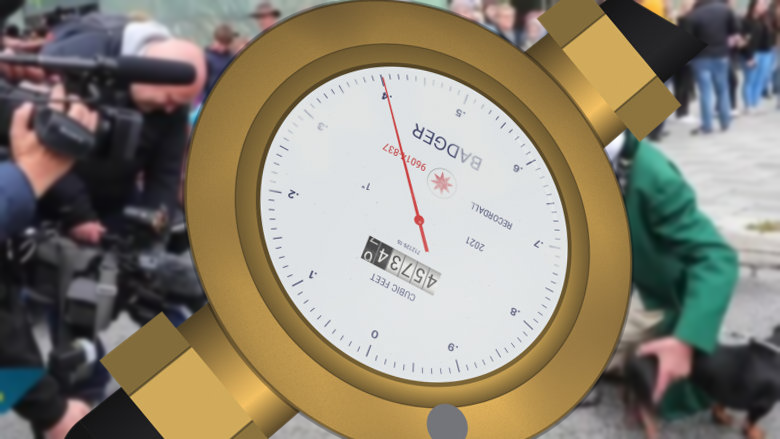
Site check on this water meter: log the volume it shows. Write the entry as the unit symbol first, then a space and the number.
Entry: ft³ 457346.40
